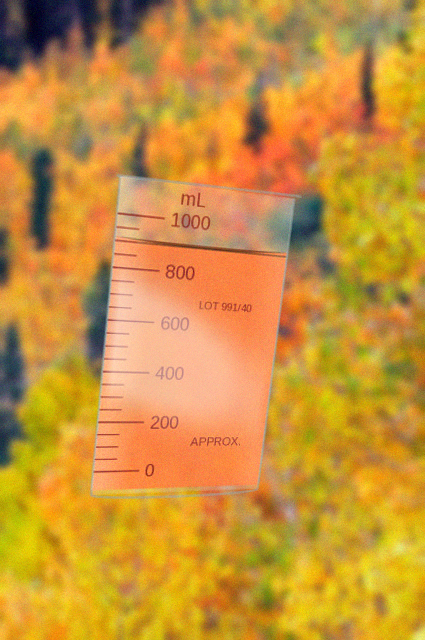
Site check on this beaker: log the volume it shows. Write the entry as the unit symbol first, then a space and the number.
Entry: mL 900
